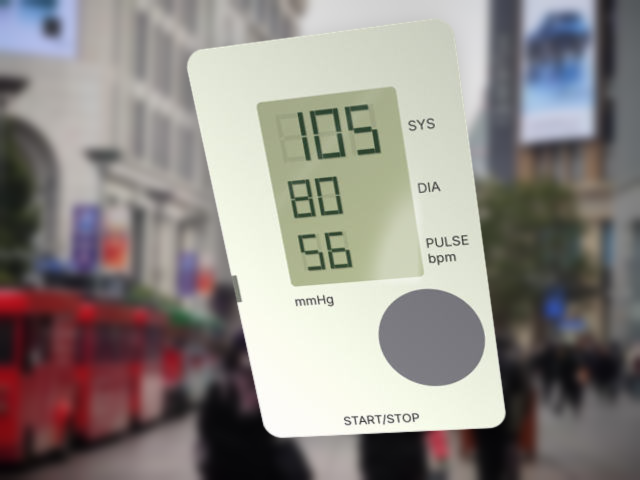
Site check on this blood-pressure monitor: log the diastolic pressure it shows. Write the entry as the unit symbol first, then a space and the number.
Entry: mmHg 80
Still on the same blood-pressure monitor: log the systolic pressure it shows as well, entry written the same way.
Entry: mmHg 105
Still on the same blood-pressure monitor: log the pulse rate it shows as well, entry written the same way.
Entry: bpm 56
